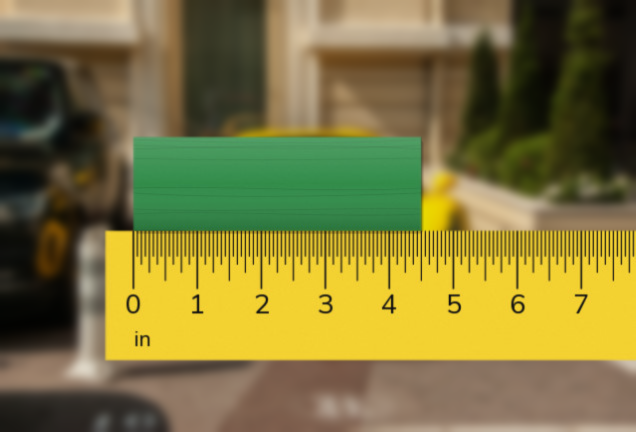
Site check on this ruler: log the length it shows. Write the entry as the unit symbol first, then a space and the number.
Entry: in 4.5
